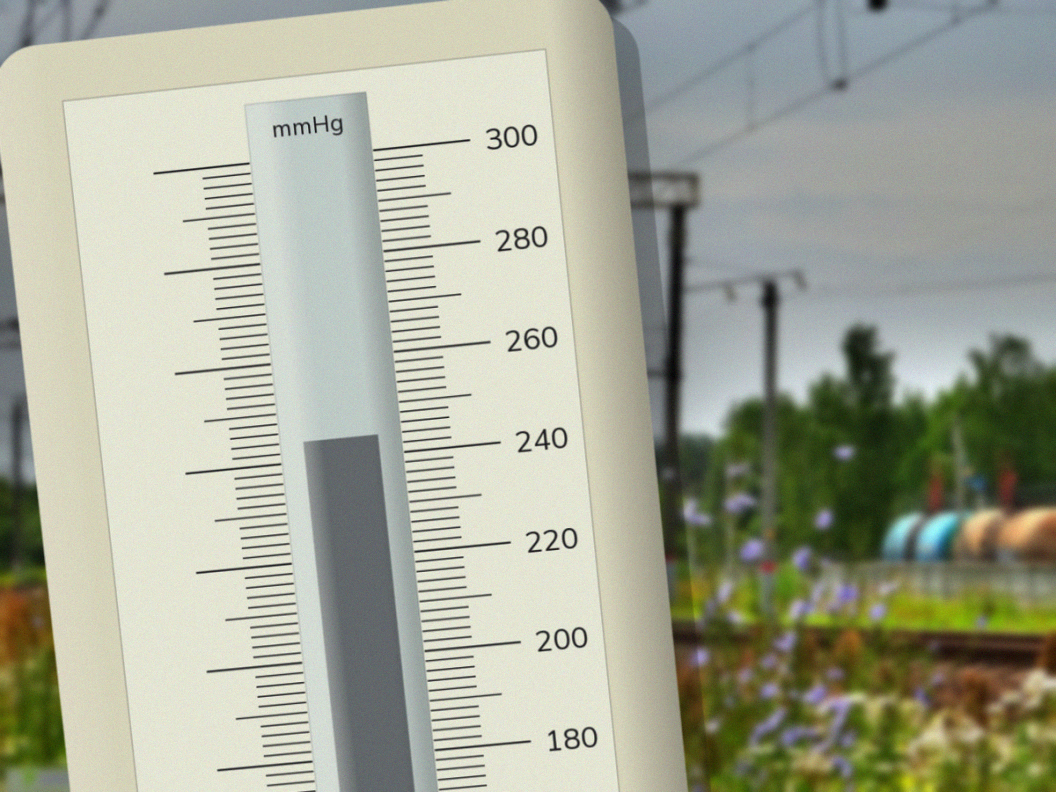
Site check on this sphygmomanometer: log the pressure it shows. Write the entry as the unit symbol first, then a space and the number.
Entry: mmHg 244
